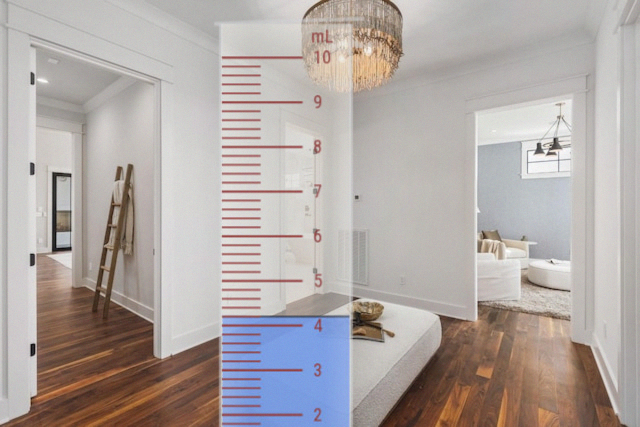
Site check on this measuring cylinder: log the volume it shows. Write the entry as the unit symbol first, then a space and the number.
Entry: mL 4.2
